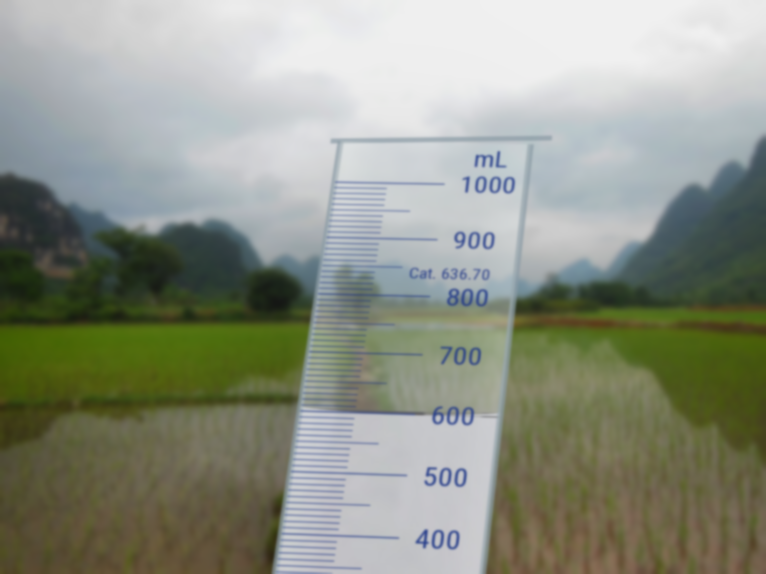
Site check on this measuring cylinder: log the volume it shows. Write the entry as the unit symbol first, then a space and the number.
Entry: mL 600
